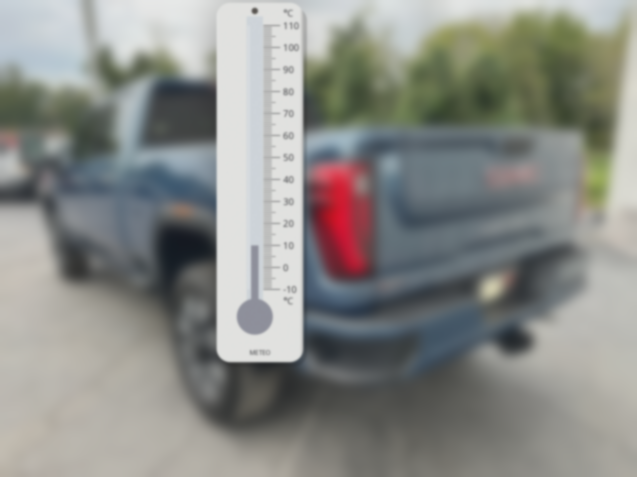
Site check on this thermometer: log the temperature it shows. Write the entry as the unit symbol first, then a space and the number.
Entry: °C 10
